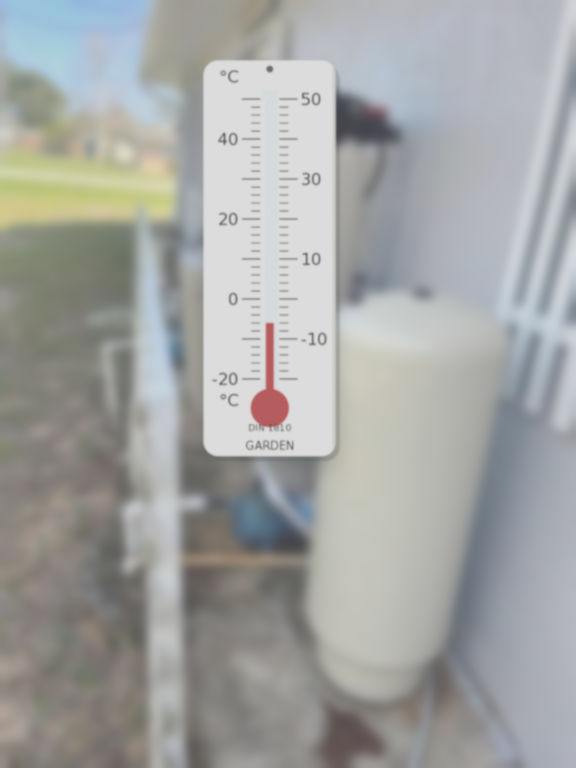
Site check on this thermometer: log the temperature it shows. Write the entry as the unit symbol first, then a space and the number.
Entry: °C -6
